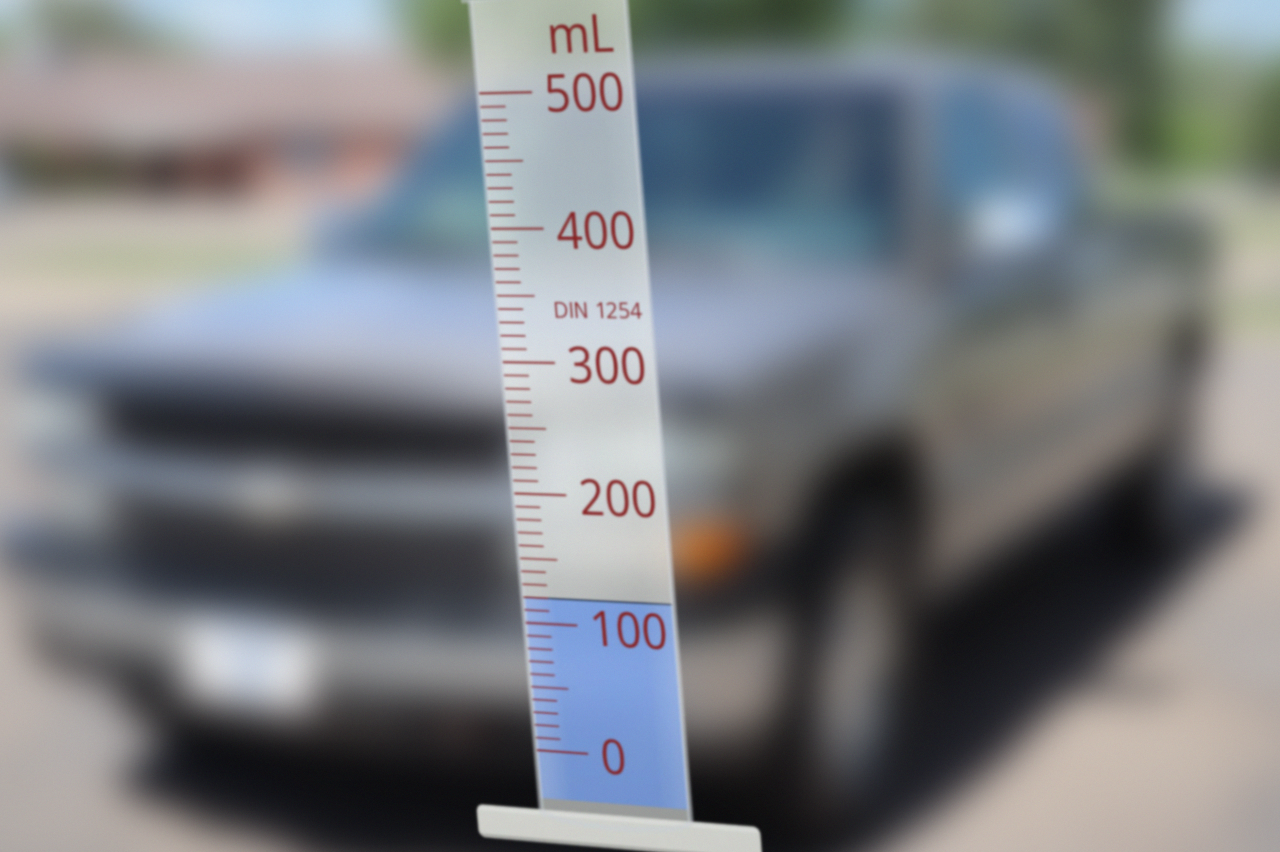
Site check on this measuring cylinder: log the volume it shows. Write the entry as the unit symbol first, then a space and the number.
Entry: mL 120
